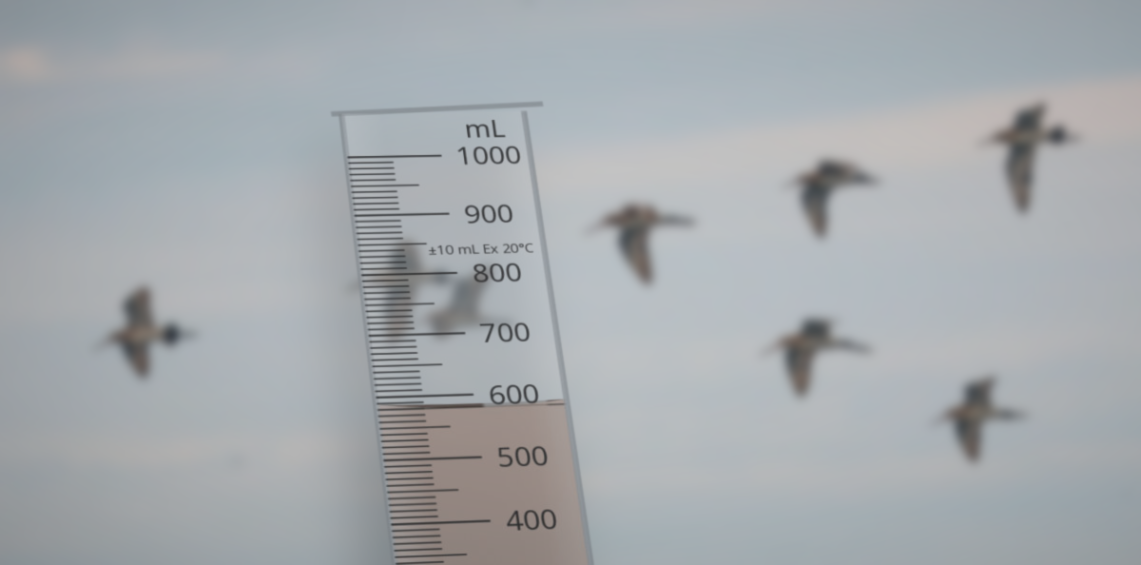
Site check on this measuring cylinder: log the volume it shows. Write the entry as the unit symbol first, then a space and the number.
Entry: mL 580
